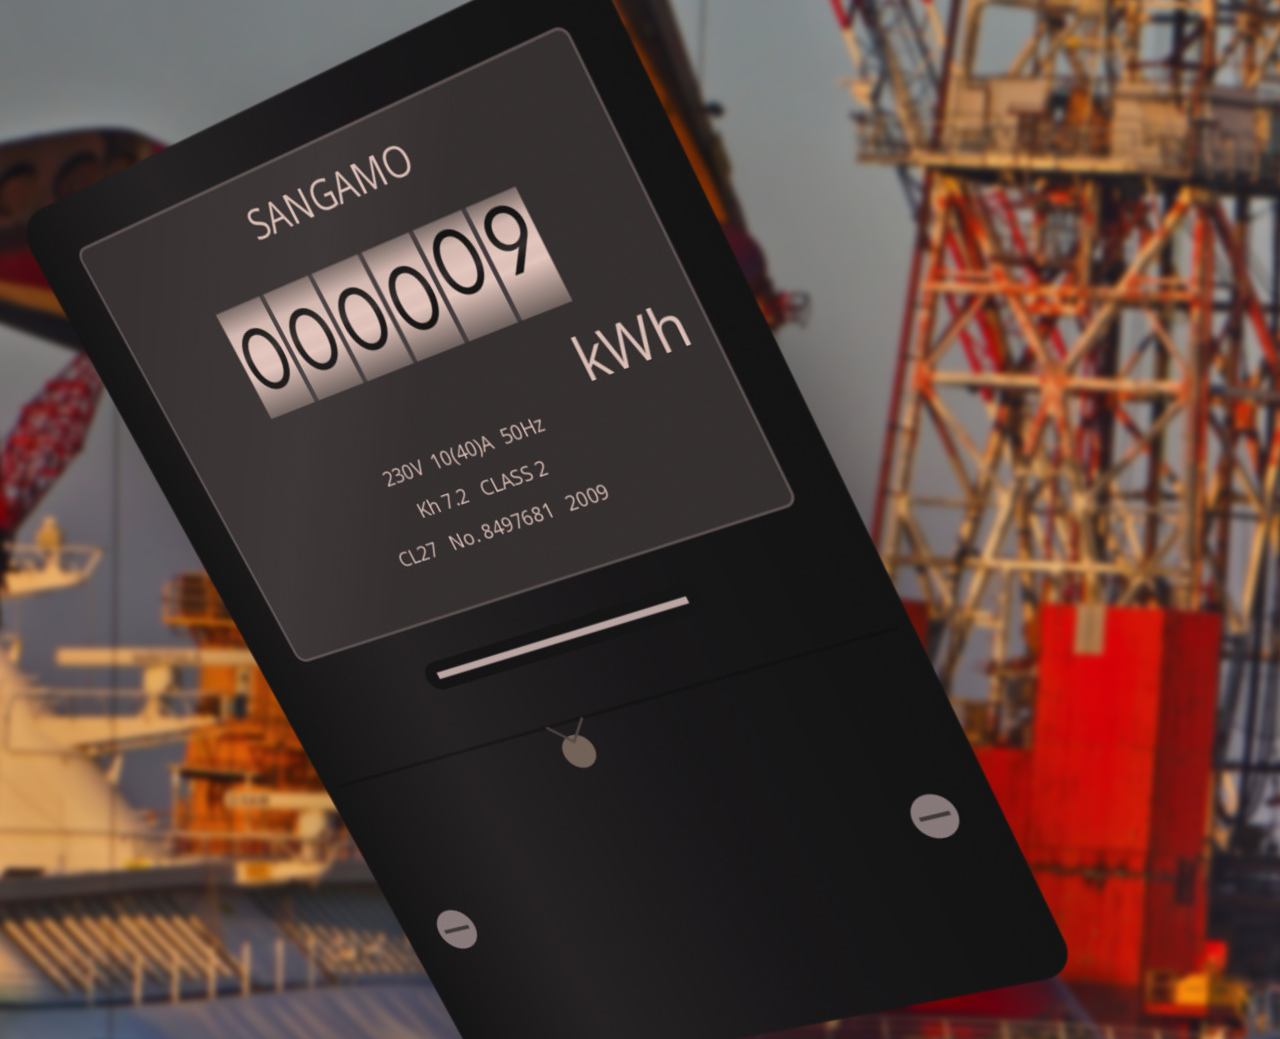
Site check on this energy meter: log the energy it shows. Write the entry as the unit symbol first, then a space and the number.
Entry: kWh 9
